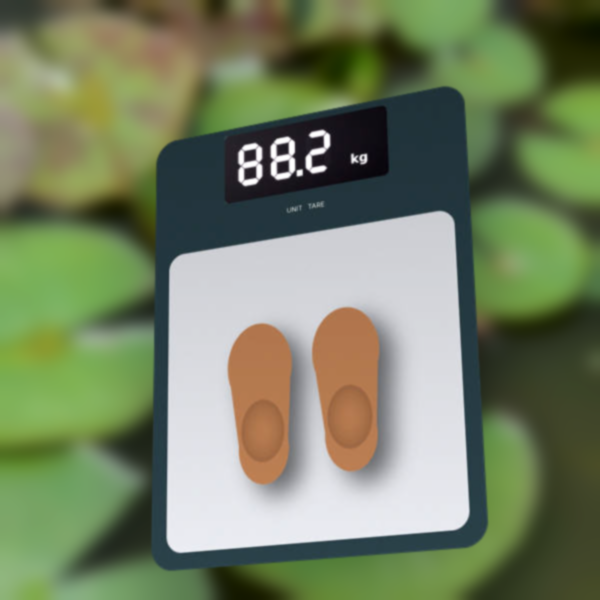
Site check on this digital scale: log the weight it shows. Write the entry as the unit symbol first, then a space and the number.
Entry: kg 88.2
